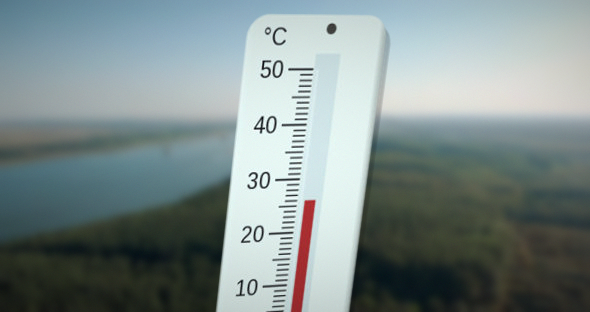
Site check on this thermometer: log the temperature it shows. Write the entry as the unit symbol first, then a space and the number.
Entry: °C 26
